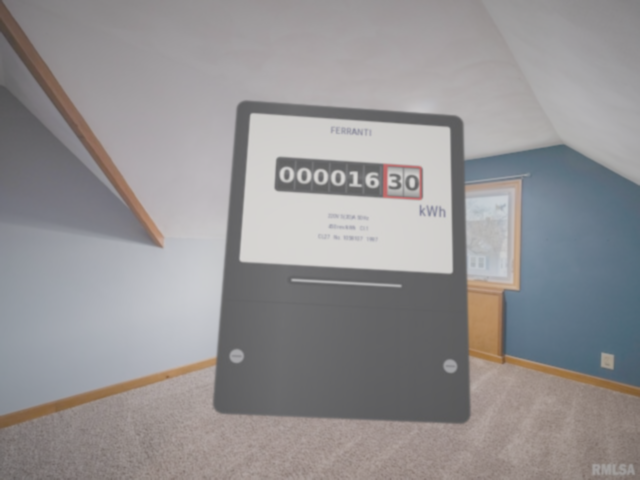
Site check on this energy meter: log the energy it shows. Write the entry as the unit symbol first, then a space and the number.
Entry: kWh 16.30
